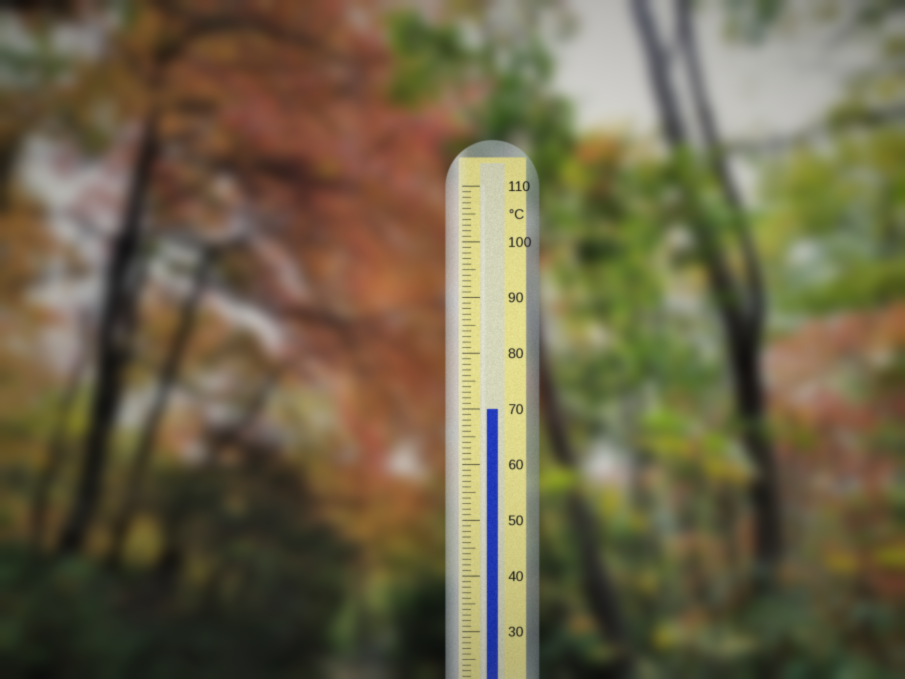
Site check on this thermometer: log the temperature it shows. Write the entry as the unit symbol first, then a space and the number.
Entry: °C 70
